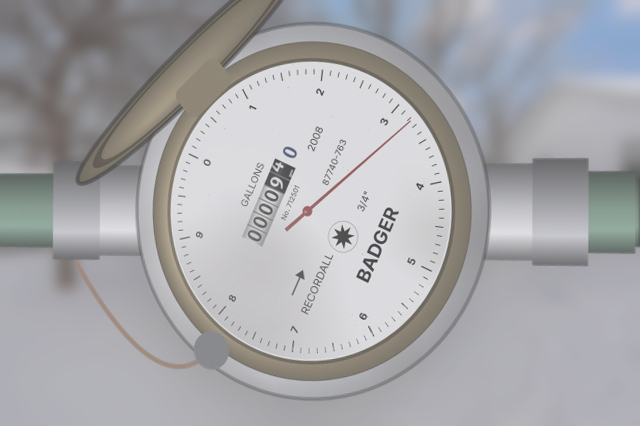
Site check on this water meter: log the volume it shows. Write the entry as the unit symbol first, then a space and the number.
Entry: gal 943.2
